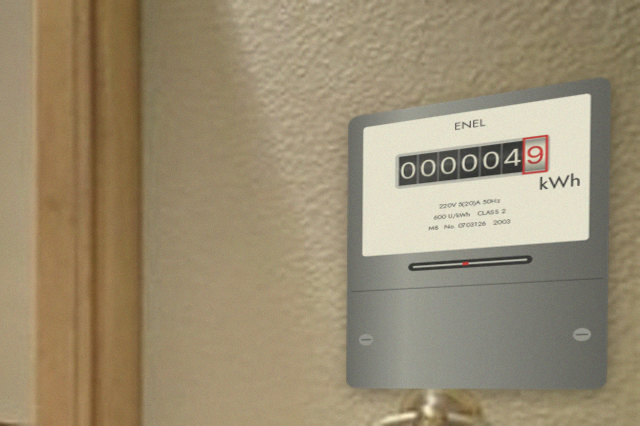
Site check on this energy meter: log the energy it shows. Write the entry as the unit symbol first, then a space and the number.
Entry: kWh 4.9
